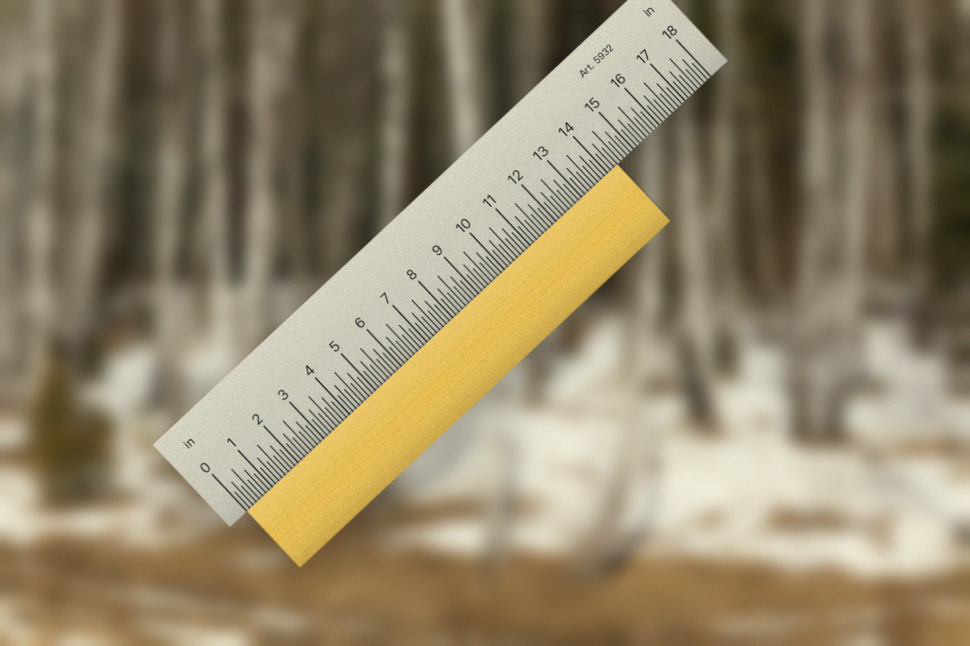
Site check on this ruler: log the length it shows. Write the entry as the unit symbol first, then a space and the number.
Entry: in 14.375
